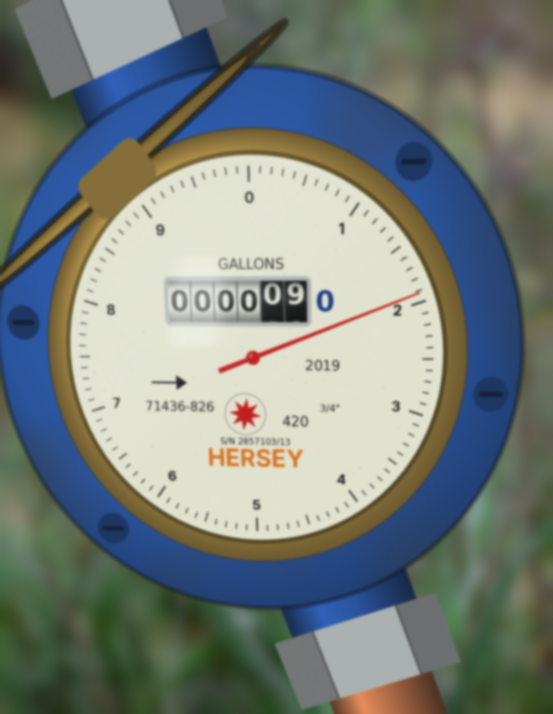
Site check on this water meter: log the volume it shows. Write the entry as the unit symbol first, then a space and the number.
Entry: gal 91.9
